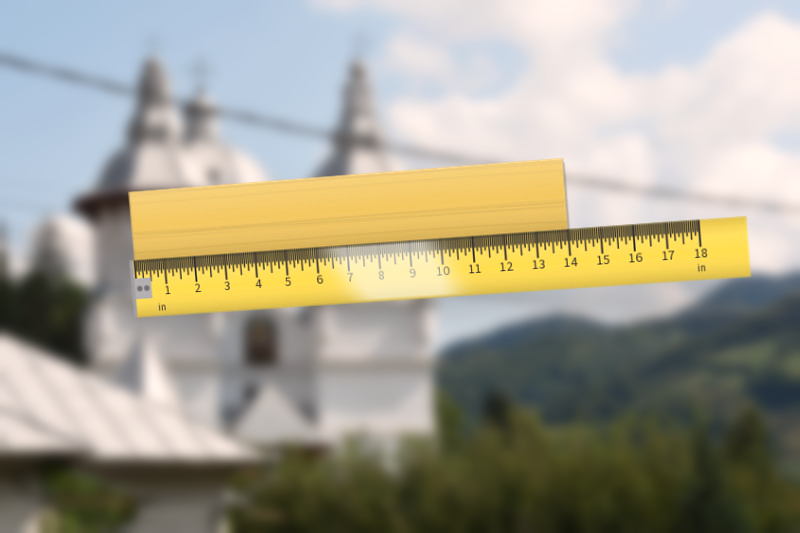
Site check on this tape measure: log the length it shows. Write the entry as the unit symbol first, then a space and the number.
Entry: in 14
